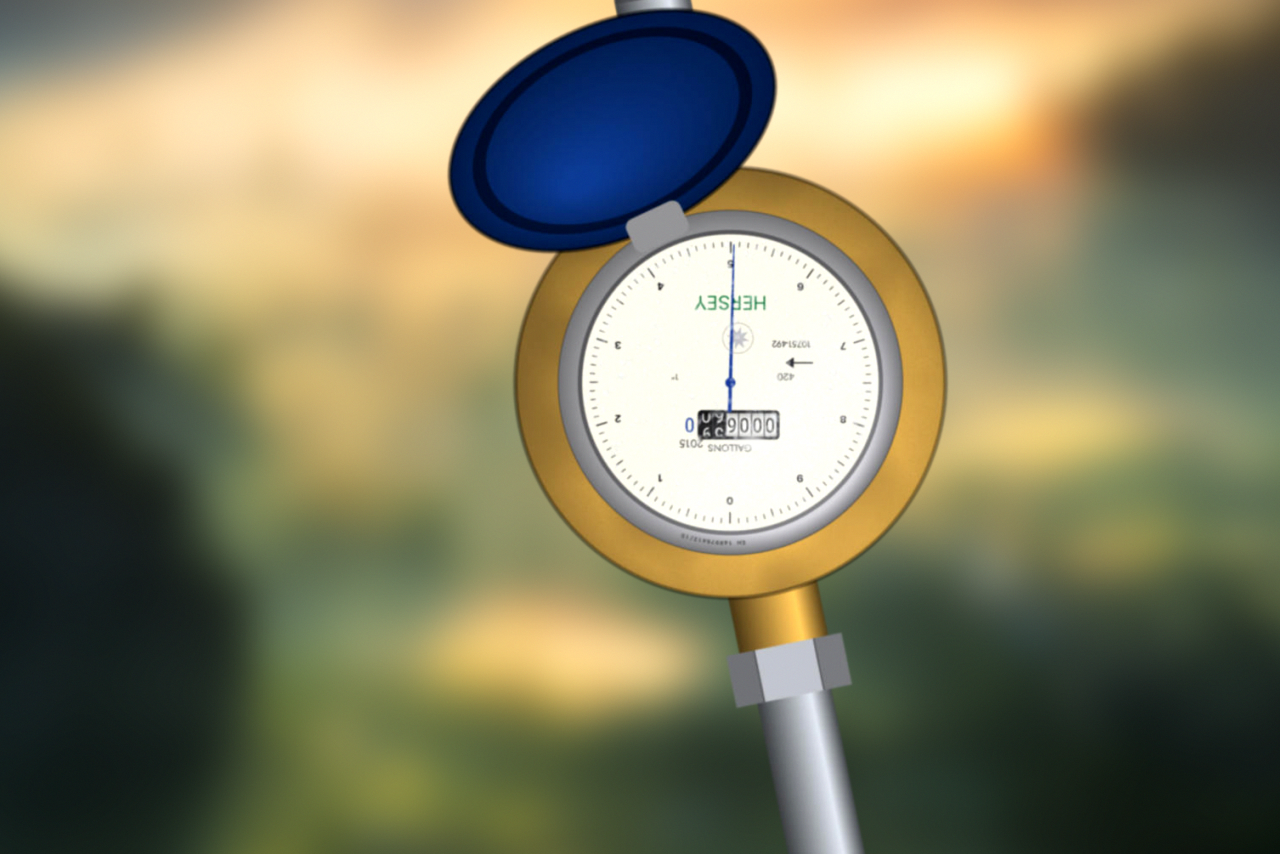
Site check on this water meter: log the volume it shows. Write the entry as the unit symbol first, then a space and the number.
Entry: gal 6595.0
